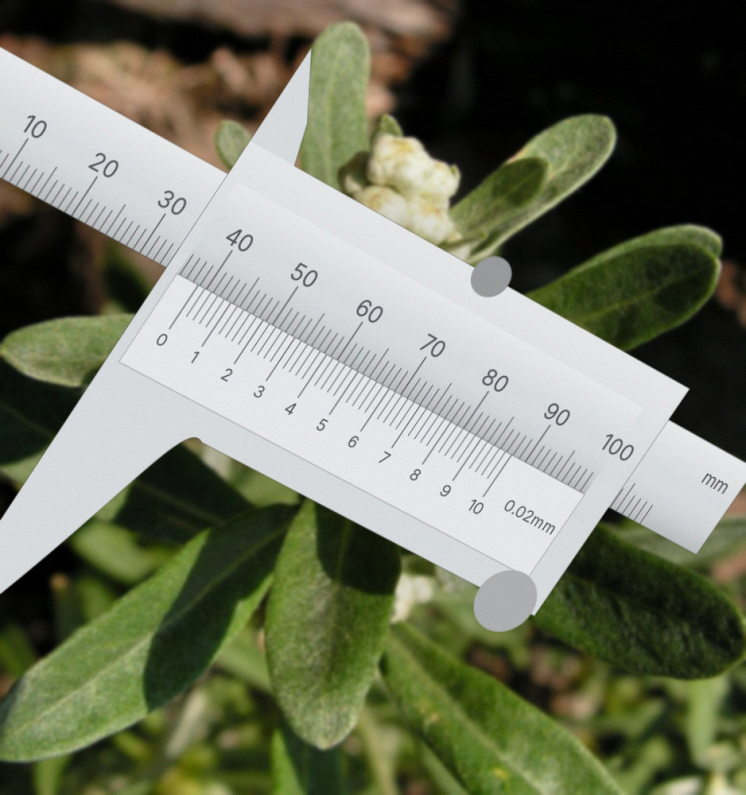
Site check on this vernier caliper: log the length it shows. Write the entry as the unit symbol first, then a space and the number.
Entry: mm 38.8
